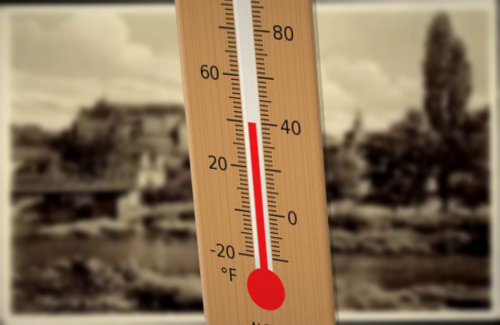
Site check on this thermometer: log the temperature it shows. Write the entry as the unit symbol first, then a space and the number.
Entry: °F 40
